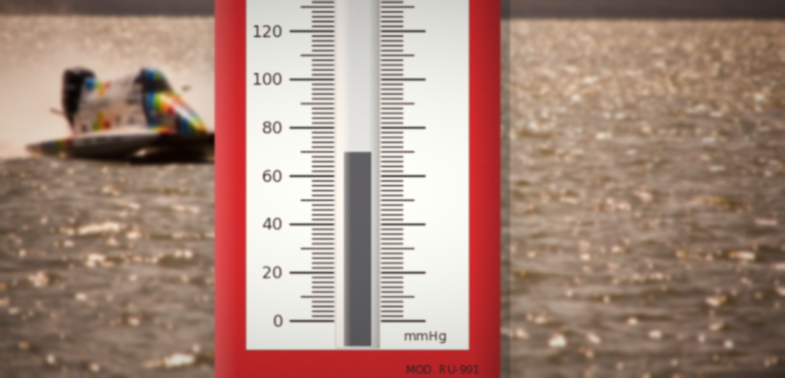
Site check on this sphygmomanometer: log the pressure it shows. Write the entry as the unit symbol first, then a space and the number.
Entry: mmHg 70
